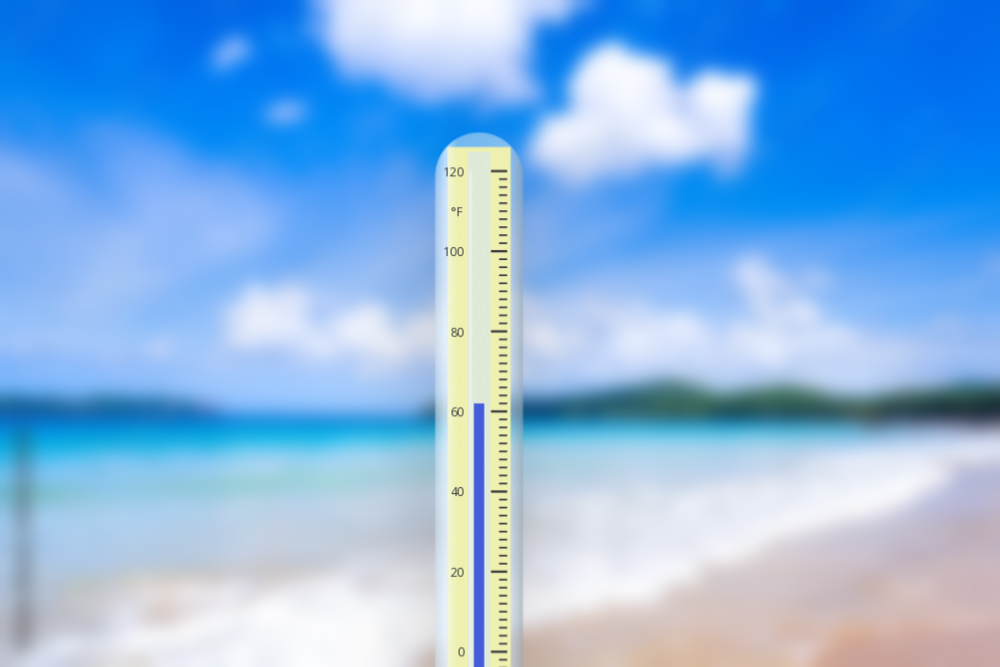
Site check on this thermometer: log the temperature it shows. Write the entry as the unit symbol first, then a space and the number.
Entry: °F 62
